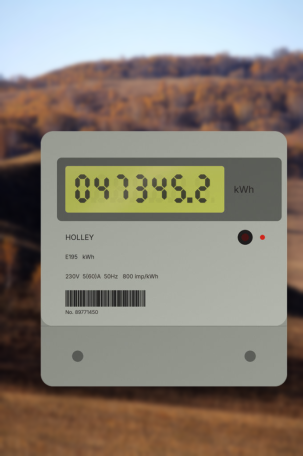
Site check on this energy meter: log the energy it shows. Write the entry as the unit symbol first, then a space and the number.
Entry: kWh 47345.2
